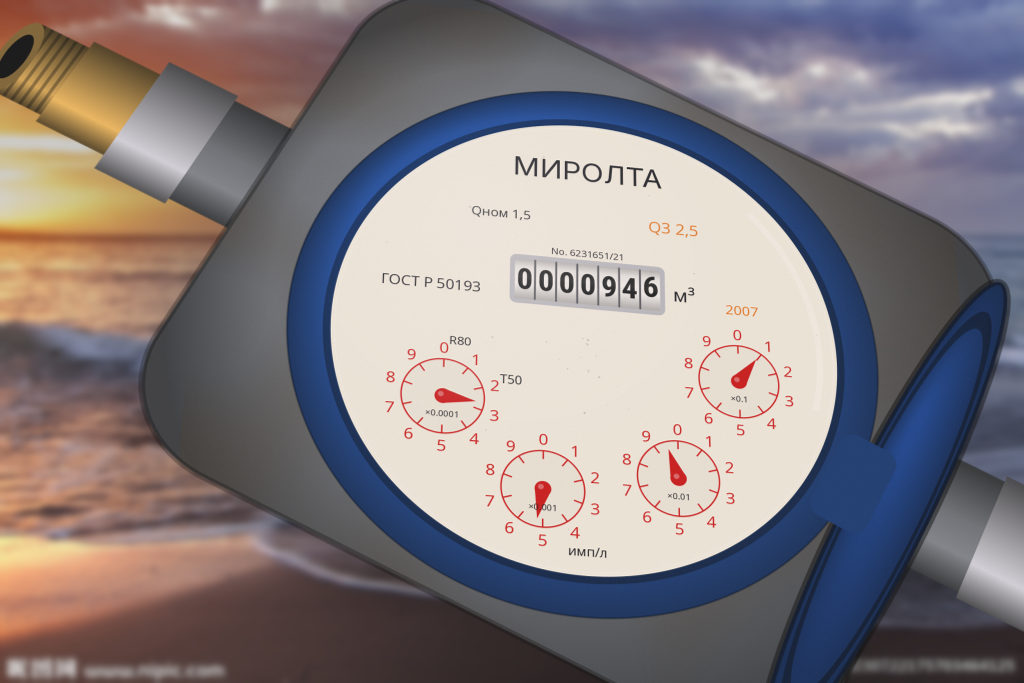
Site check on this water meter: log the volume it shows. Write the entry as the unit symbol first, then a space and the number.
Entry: m³ 946.0952
